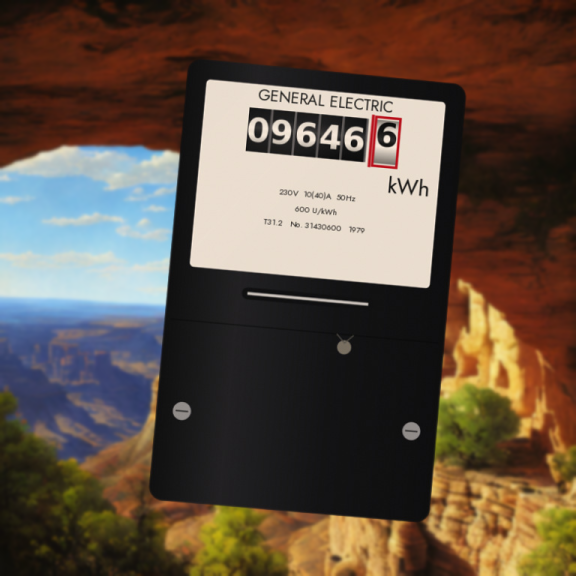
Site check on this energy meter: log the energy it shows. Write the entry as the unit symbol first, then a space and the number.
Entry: kWh 9646.6
